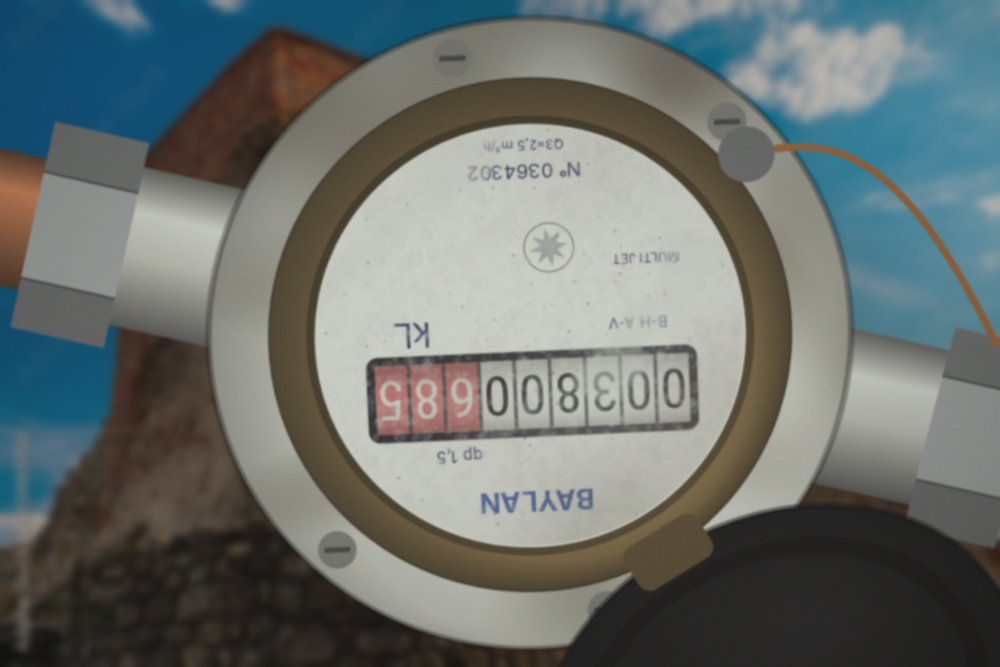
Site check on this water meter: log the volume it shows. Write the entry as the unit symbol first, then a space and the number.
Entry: kL 3800.685
